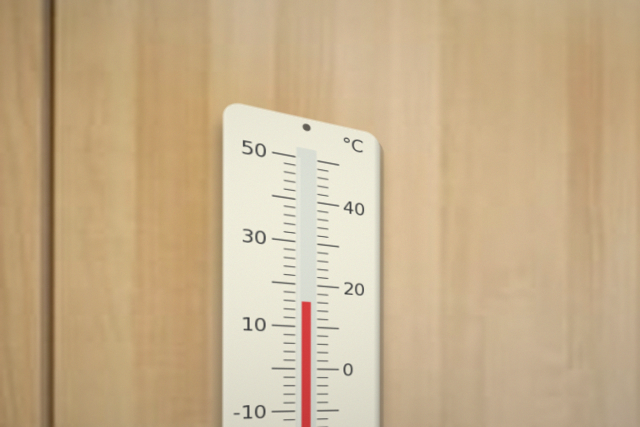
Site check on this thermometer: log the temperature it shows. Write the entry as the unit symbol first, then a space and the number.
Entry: °C 16
